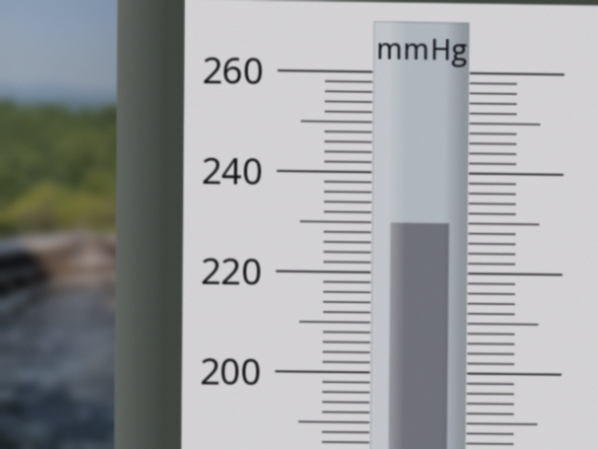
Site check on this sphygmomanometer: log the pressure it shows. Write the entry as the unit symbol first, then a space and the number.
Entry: mmHg 230
